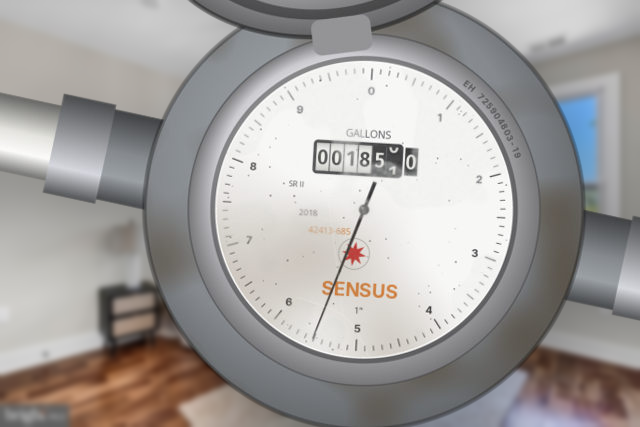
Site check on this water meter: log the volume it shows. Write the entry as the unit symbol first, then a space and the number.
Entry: gal 18505.5
